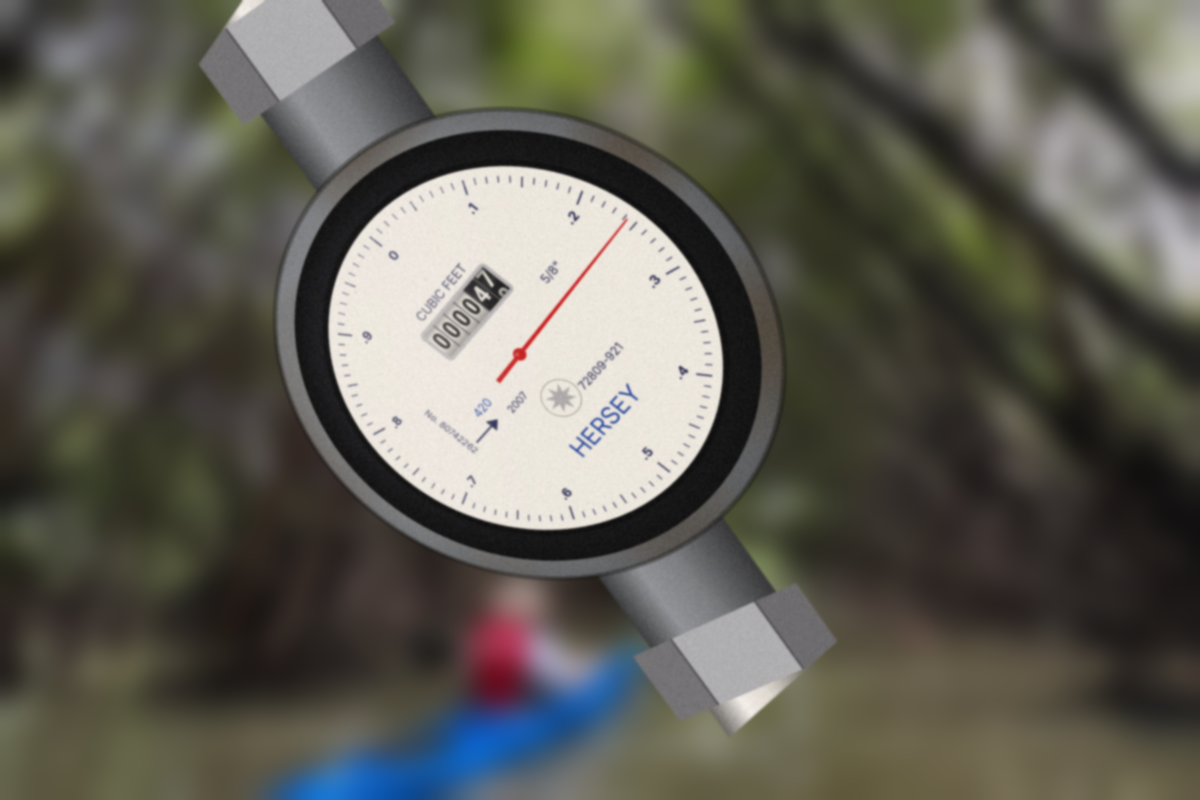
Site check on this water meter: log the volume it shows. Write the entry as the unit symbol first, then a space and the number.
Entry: ft³ 47.24
